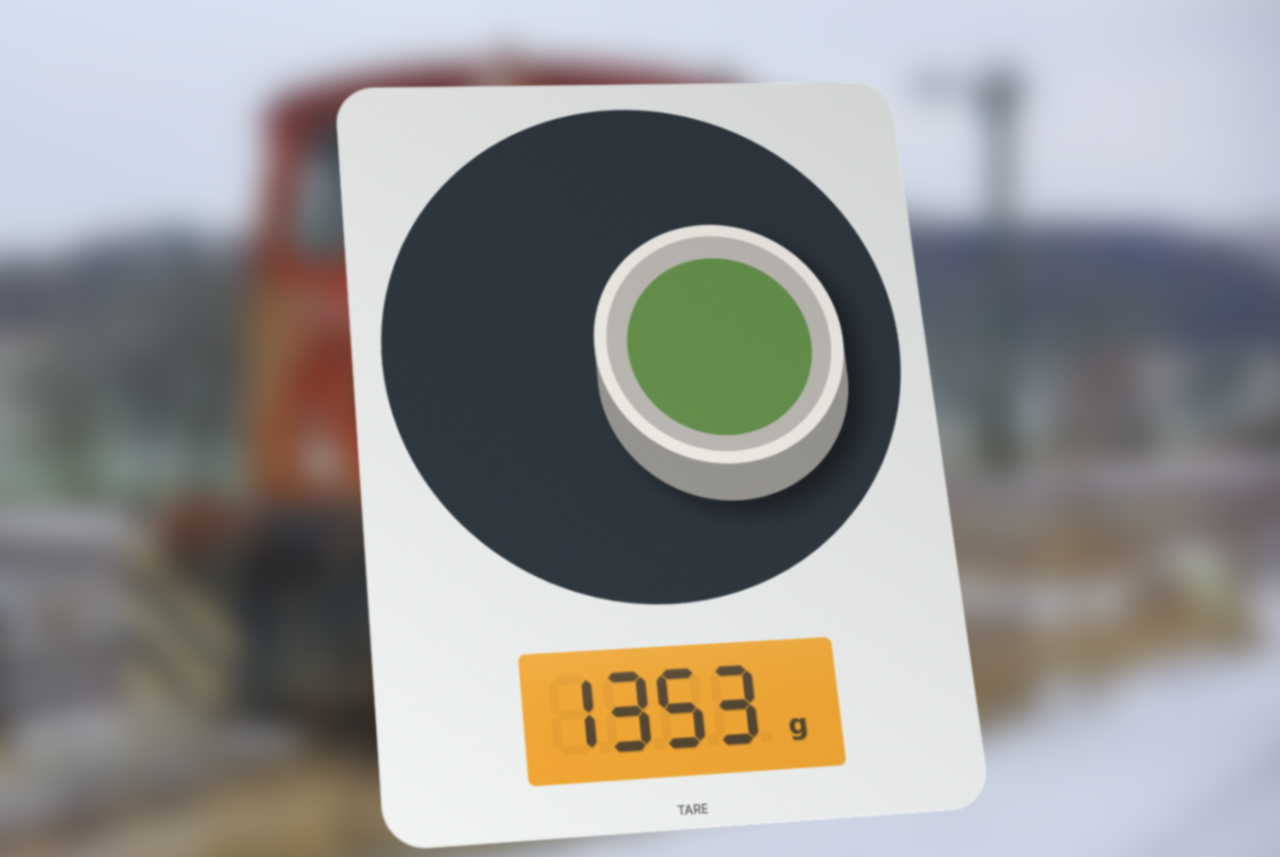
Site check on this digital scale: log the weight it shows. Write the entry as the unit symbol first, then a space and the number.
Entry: g 1353
